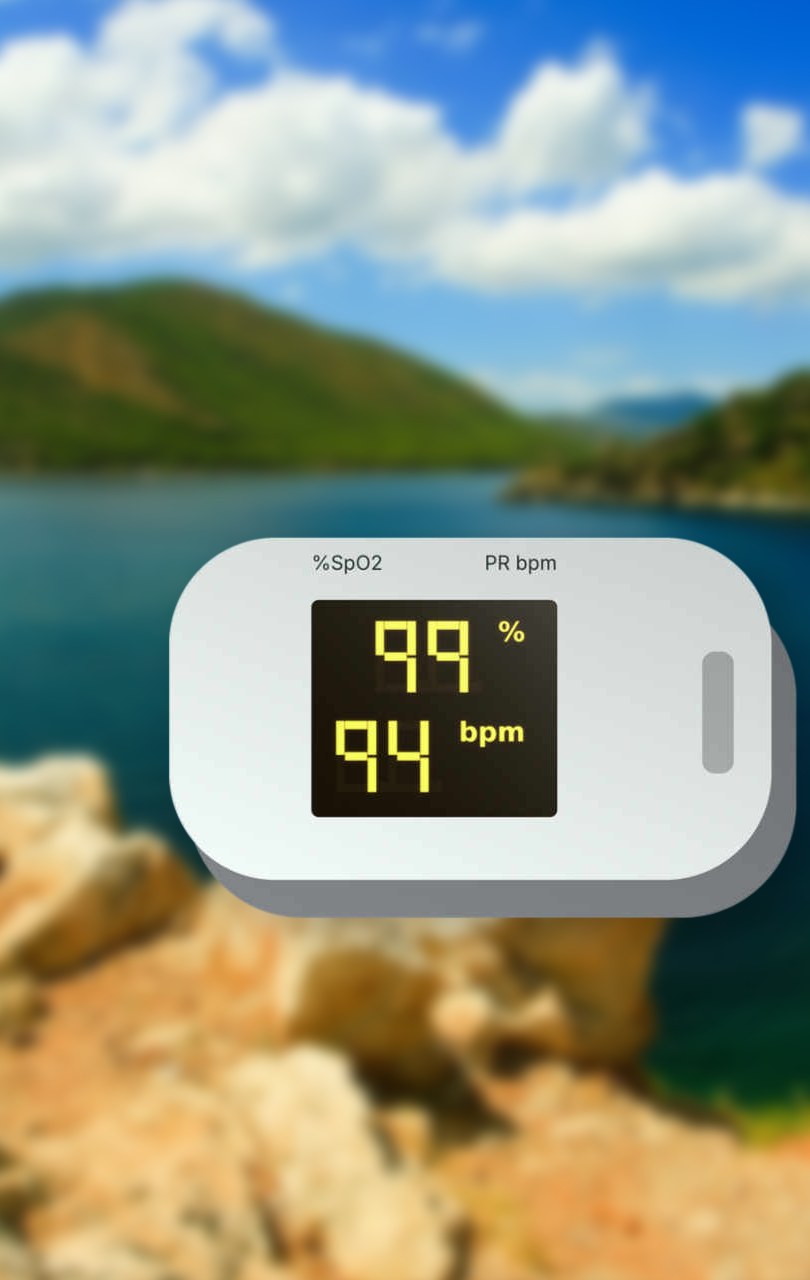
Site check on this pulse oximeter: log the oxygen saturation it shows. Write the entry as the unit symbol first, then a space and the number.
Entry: % 99
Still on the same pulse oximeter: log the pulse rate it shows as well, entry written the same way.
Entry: bpm 94
